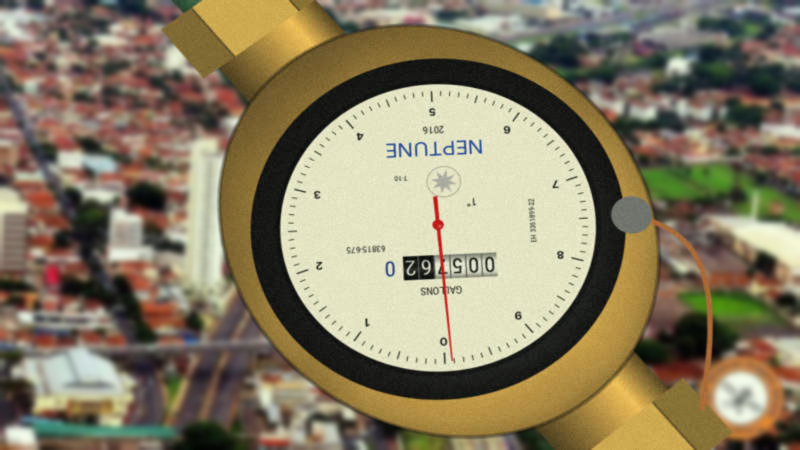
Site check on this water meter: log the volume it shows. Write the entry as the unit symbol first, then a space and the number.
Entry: gal 57619.9
